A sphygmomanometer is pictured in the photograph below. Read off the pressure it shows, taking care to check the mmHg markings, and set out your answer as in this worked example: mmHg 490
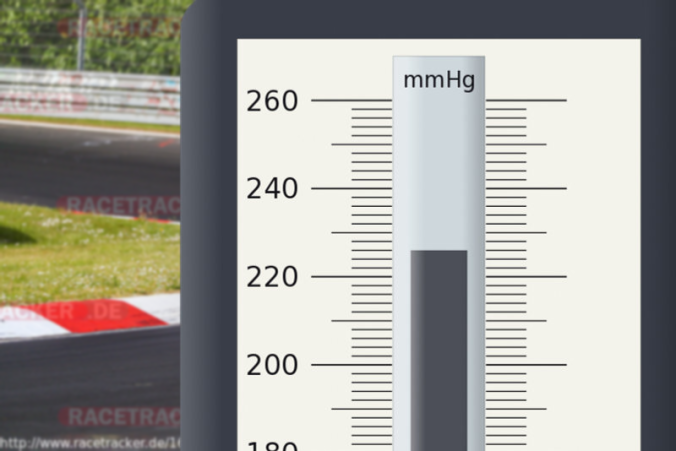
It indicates mmHg 226
